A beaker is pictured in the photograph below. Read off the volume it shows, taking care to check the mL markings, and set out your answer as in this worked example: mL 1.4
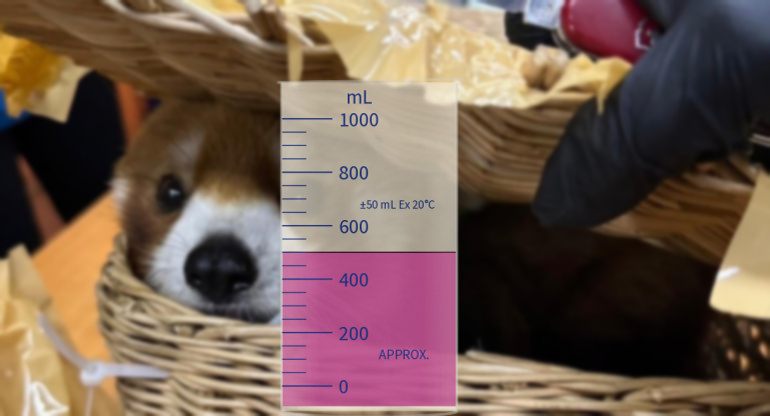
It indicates mL 500
